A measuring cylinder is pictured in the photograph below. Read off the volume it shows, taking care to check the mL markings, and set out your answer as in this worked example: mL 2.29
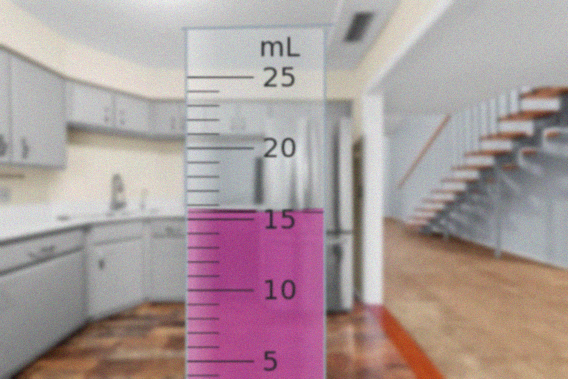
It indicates mL 15.5
